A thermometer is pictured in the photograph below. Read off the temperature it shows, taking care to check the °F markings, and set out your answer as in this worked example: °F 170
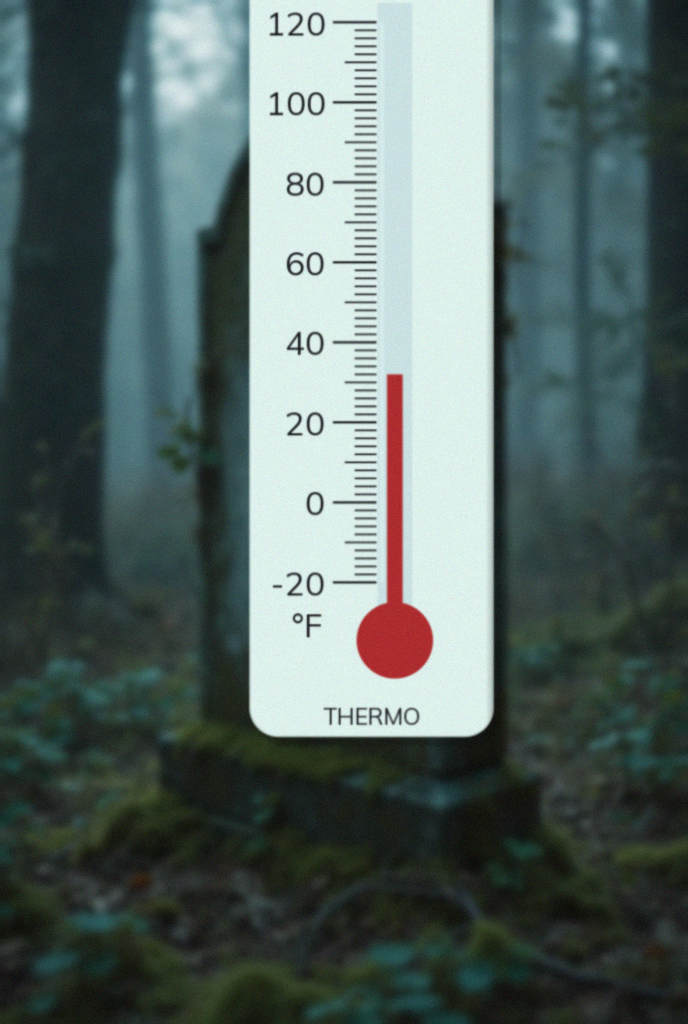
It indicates °F 32
